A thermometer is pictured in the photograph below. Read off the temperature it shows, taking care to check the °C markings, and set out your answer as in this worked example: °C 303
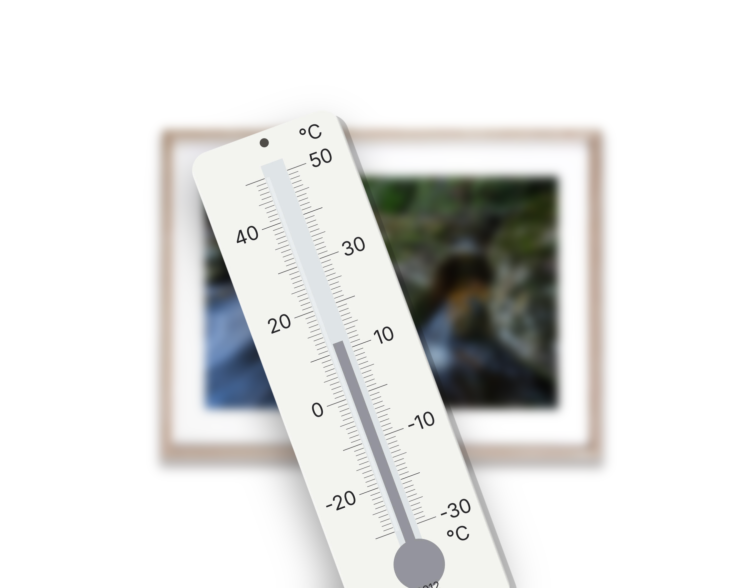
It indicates °C 12
